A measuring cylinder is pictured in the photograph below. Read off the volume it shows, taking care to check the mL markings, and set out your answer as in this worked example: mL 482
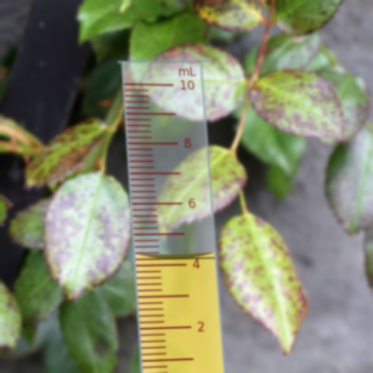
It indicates mL 4.2
